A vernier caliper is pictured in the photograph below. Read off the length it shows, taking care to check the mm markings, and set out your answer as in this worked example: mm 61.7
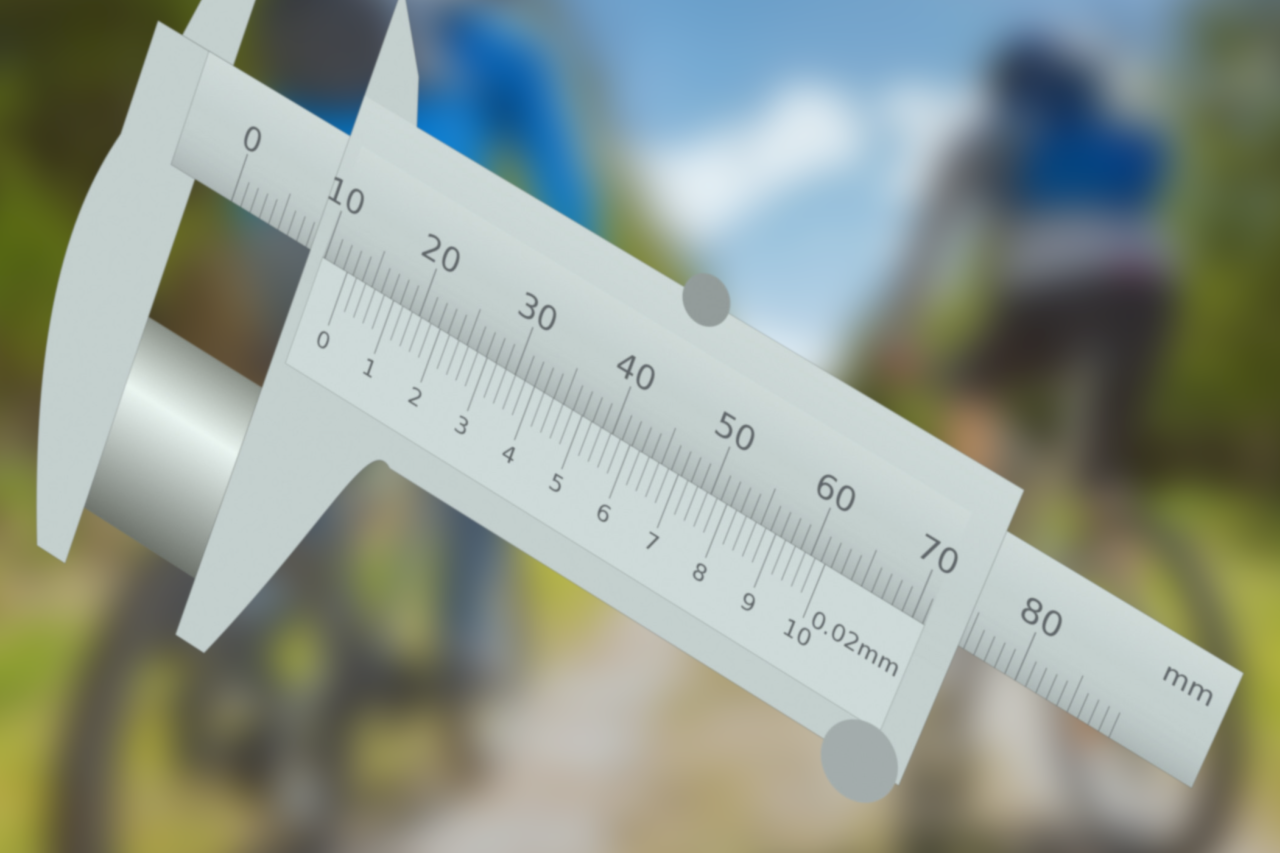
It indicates mm 12.4
